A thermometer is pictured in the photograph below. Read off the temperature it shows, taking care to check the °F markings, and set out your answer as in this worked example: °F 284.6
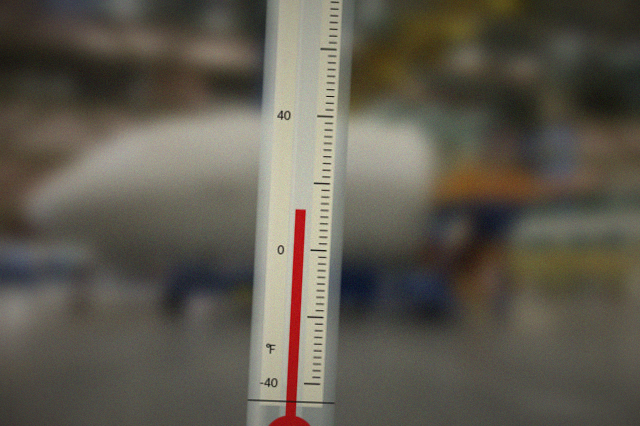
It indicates °F 12
